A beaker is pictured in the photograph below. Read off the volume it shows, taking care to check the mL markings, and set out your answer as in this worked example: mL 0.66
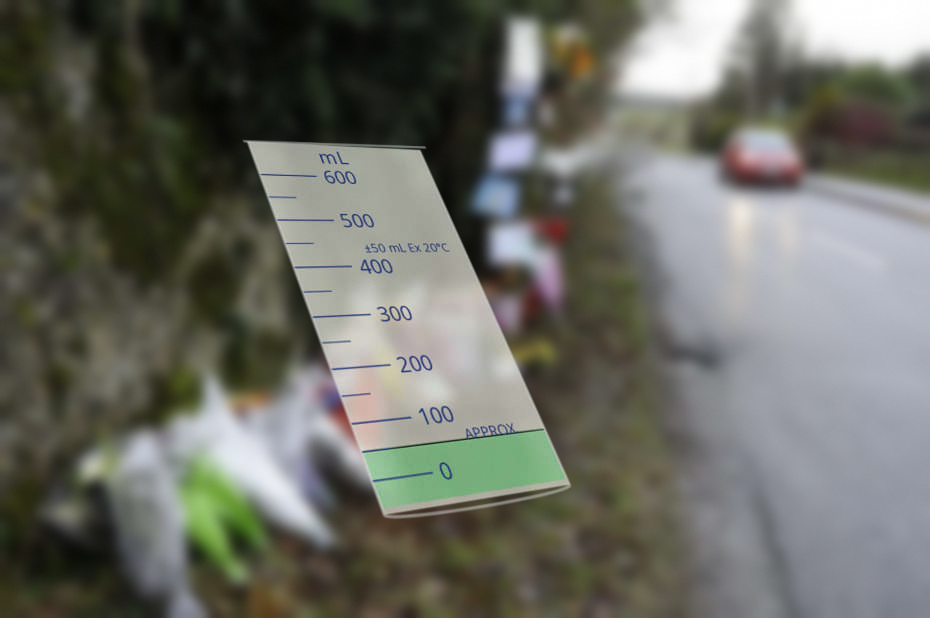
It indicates mL 50
